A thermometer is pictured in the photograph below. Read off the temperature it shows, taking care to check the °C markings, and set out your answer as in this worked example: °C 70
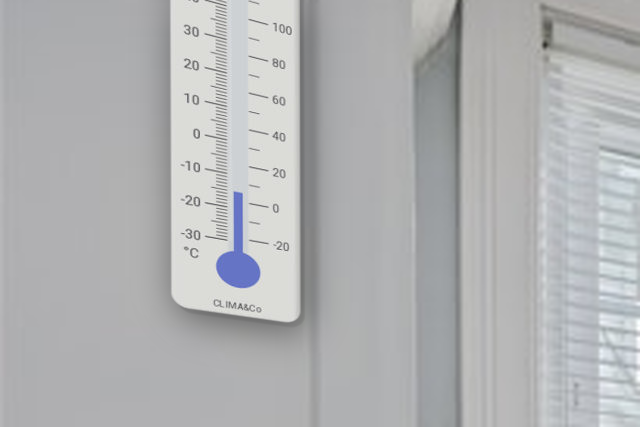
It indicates °C -15
